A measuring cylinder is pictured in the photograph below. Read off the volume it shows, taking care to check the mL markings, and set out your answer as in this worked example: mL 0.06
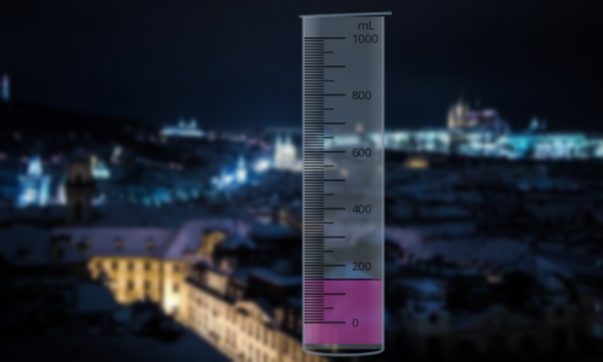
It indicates mL 150
